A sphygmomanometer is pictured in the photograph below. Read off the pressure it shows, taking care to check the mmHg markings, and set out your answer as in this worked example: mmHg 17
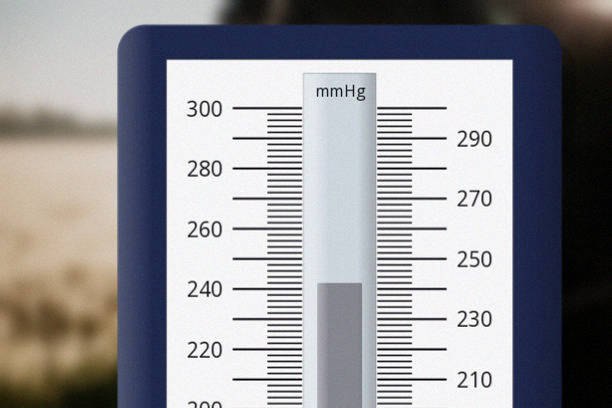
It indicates mmHg 242
